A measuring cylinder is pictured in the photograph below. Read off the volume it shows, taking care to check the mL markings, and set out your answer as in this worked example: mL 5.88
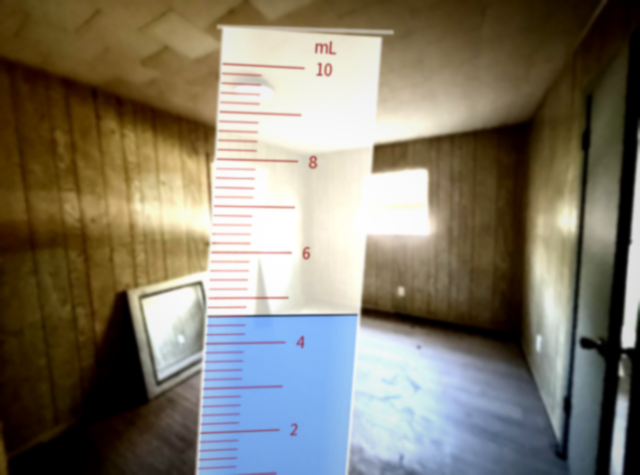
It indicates mL 4.6
